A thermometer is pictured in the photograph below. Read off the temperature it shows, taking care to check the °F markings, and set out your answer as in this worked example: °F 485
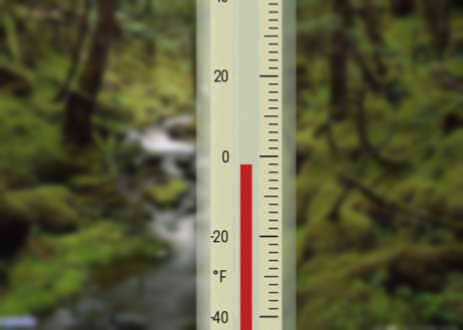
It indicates °F -2
